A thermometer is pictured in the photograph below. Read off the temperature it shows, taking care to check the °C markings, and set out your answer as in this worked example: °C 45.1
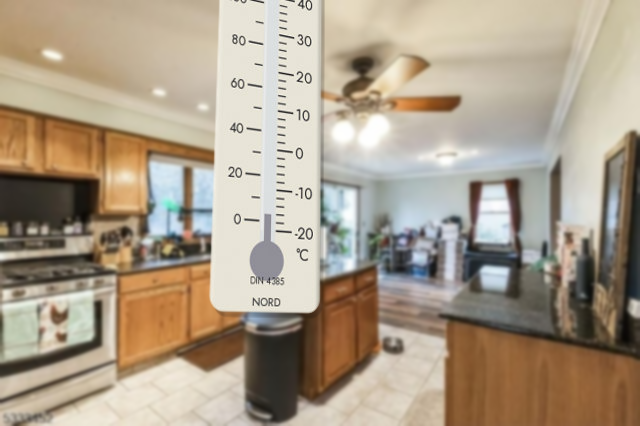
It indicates °C -16
